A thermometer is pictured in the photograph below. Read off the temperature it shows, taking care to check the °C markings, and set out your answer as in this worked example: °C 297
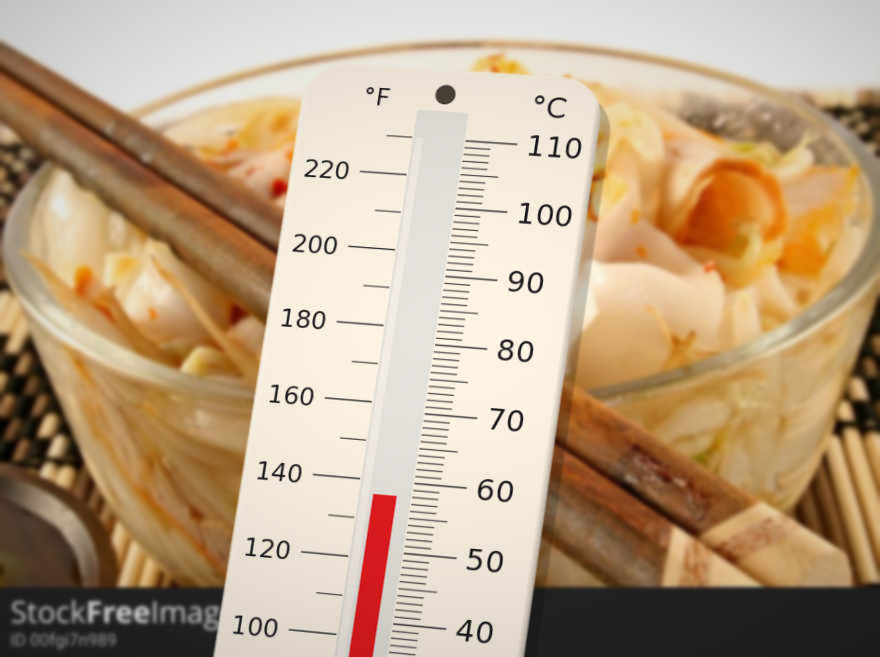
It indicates °C 58
